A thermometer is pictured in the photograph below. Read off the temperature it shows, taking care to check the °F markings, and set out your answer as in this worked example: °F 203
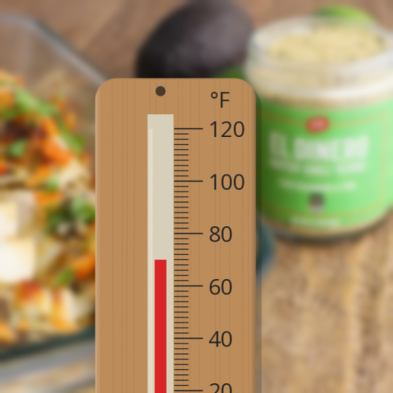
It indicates °F 70
